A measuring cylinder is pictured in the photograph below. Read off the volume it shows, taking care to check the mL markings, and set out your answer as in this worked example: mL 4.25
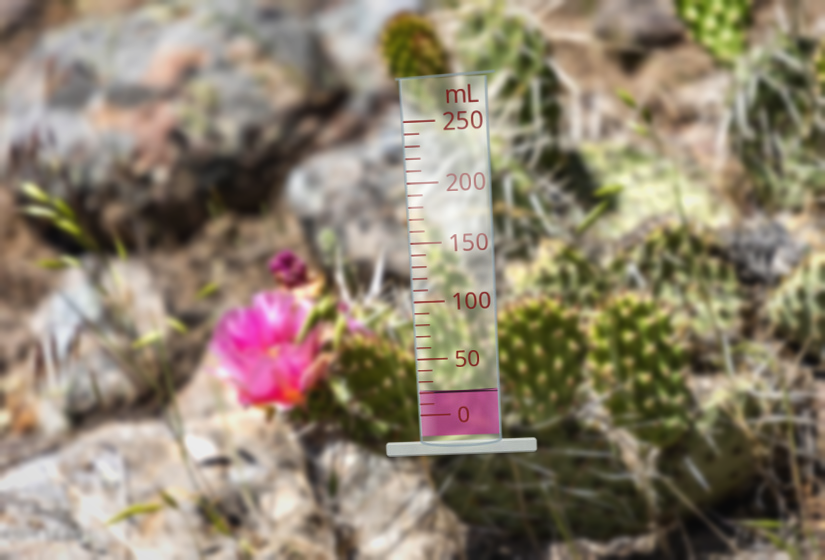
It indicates mL 20
